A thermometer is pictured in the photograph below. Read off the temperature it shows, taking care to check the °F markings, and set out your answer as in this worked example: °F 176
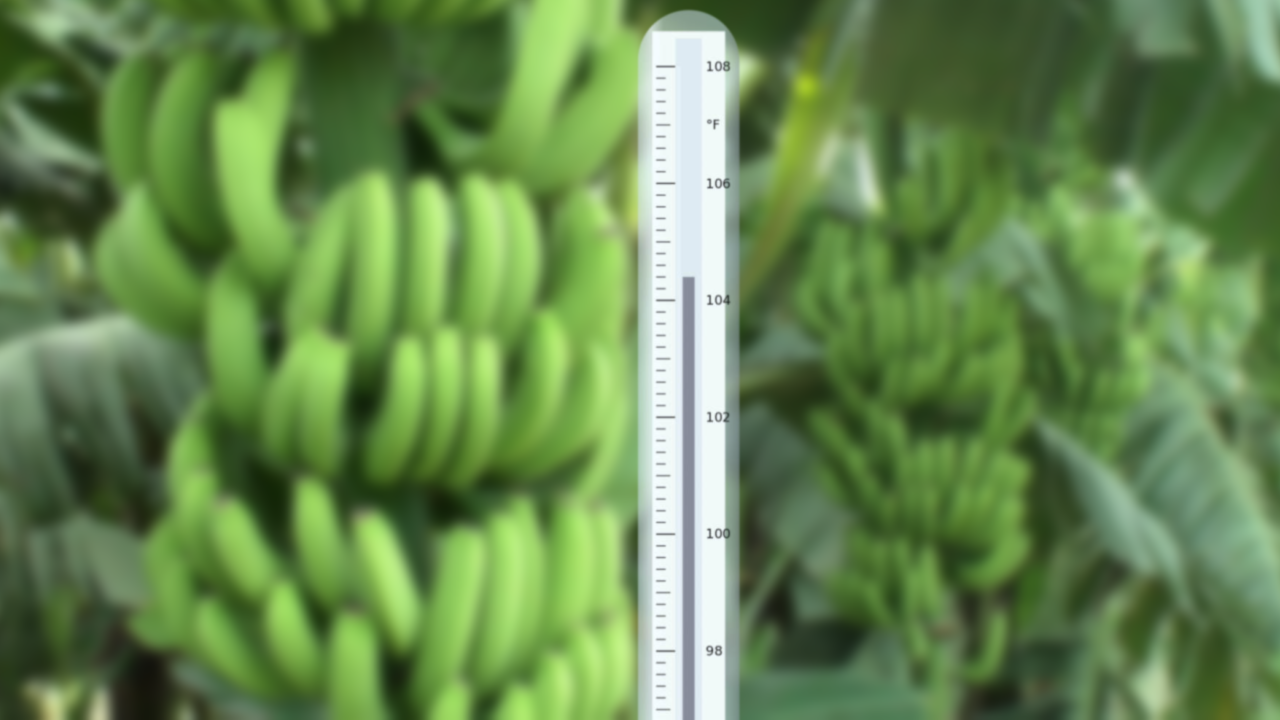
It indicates °F 104.4
